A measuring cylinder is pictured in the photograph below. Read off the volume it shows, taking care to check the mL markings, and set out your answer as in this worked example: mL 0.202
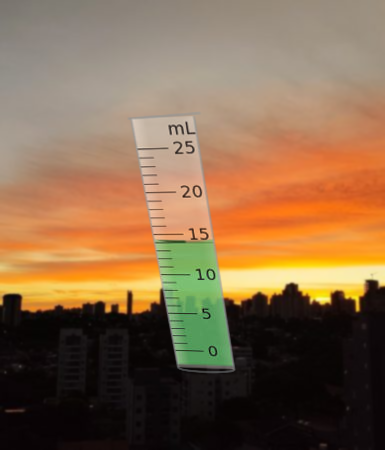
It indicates mL 14
